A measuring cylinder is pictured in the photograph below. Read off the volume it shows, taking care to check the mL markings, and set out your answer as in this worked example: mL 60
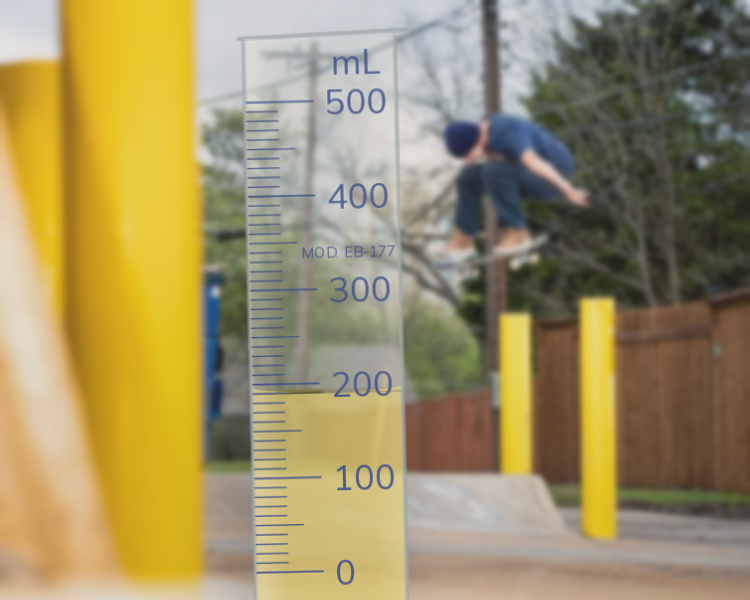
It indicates mL 190
